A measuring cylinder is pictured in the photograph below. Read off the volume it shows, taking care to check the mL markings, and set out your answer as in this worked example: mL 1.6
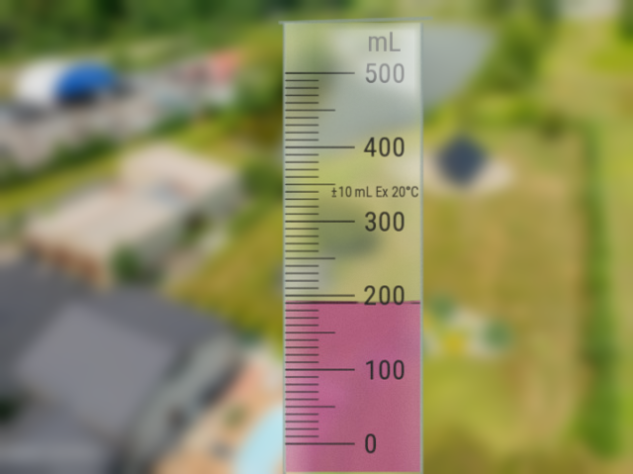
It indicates mL 190
